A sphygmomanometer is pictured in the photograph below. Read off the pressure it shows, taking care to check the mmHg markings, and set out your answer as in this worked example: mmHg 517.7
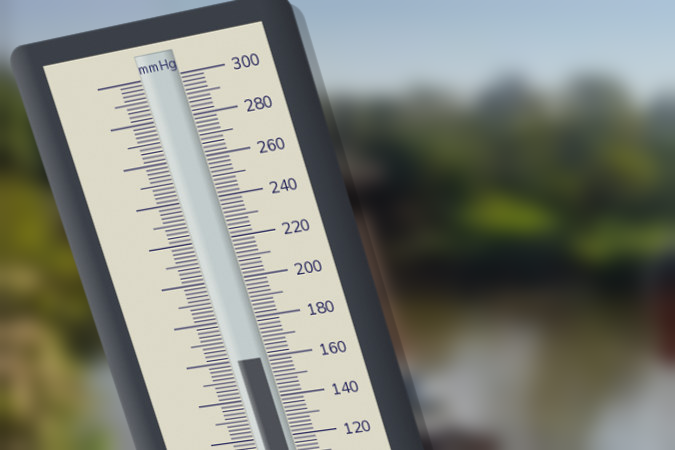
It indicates mmHg 160
